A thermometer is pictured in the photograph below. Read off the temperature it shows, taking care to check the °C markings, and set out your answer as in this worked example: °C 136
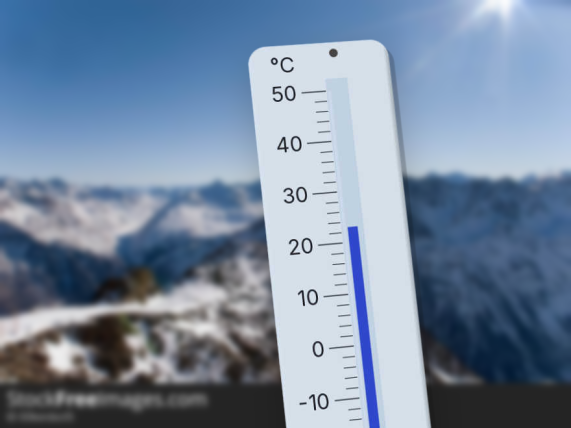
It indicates °C 23
